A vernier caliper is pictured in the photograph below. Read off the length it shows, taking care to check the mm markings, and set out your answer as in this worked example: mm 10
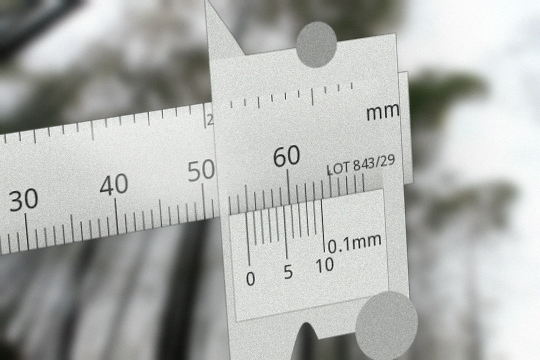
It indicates mm 54.8
